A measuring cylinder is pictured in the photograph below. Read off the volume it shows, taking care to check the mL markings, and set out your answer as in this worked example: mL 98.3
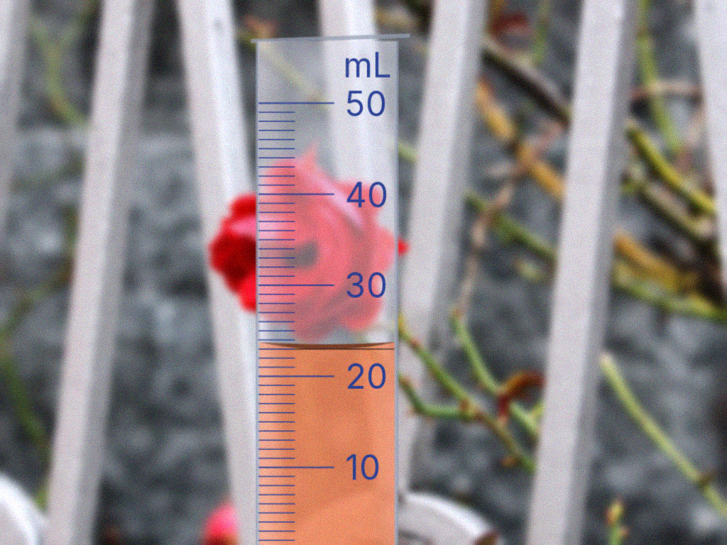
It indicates mL 23
